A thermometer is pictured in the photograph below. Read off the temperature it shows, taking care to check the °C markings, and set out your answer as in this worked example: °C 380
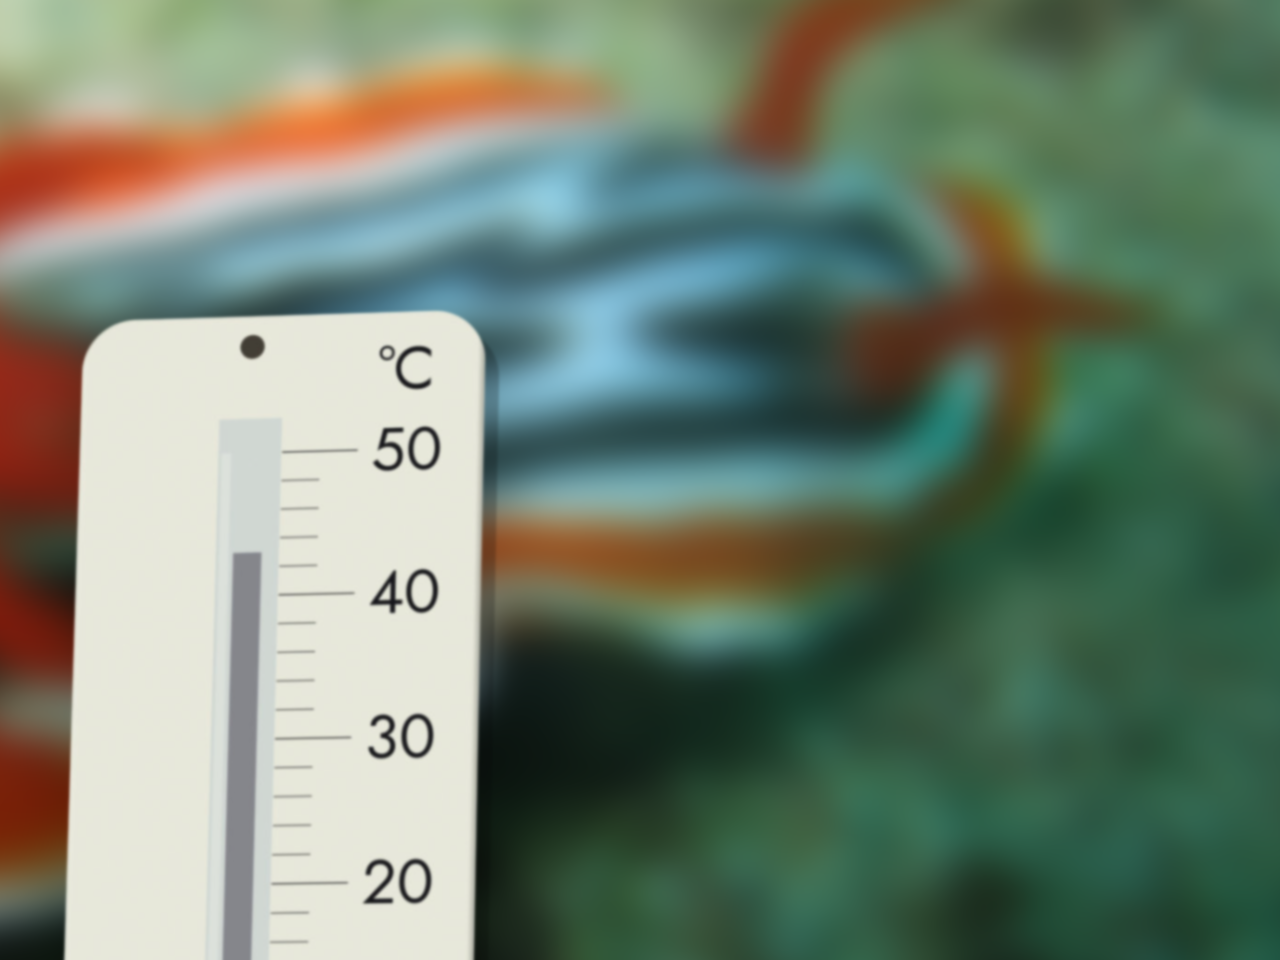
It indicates °C 43
